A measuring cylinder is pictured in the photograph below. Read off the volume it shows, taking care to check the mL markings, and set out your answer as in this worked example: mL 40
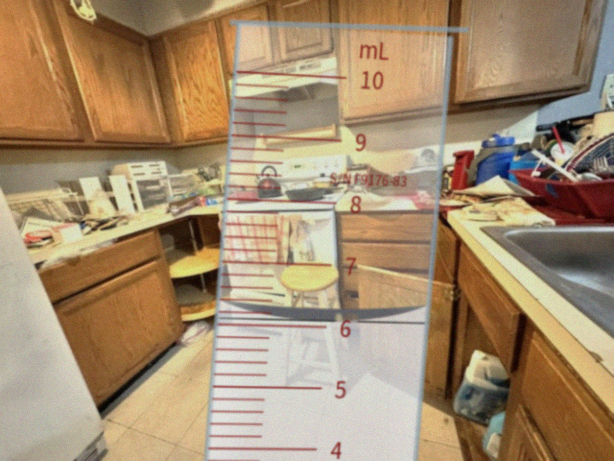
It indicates mL 6.1
